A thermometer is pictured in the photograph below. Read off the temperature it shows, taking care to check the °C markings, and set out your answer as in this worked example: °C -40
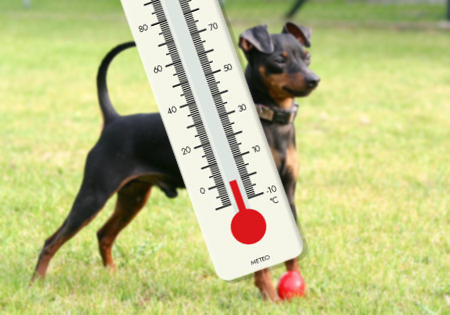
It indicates °C 0
